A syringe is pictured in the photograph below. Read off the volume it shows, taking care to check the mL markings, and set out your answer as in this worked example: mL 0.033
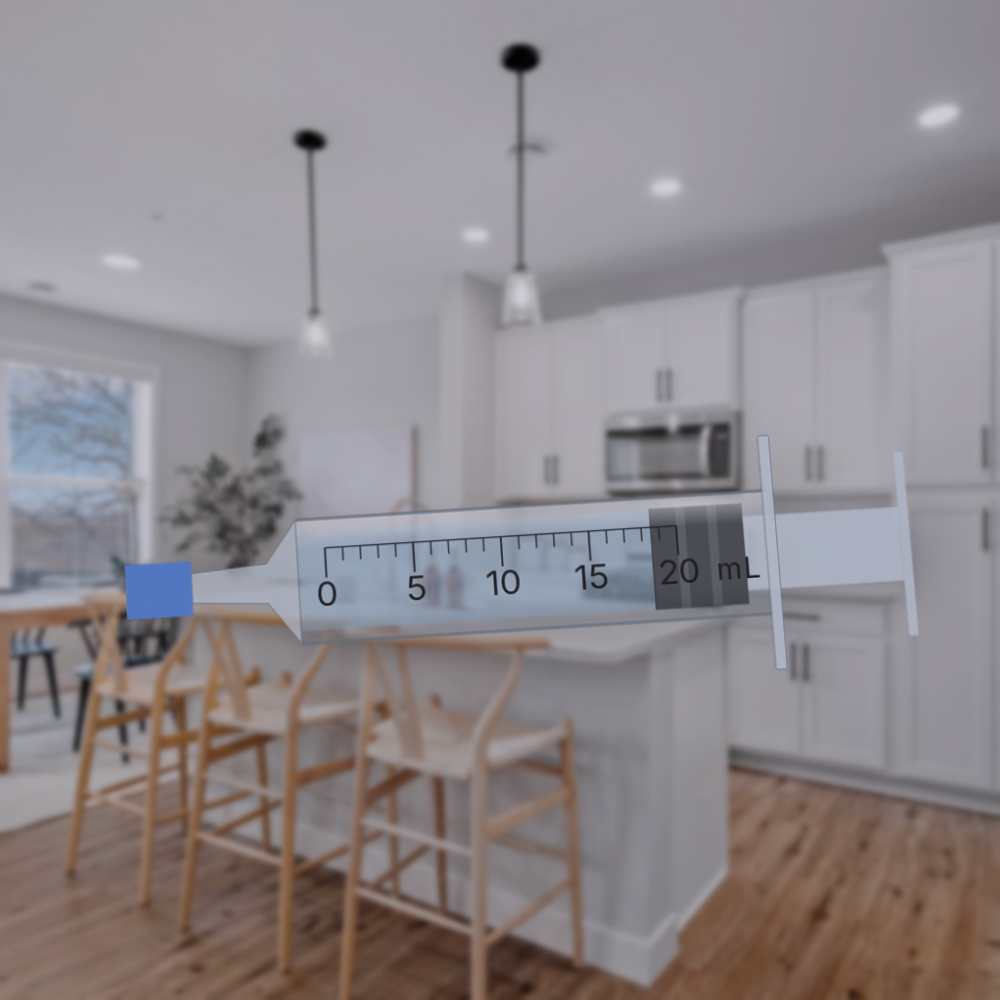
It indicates mL 18.5
